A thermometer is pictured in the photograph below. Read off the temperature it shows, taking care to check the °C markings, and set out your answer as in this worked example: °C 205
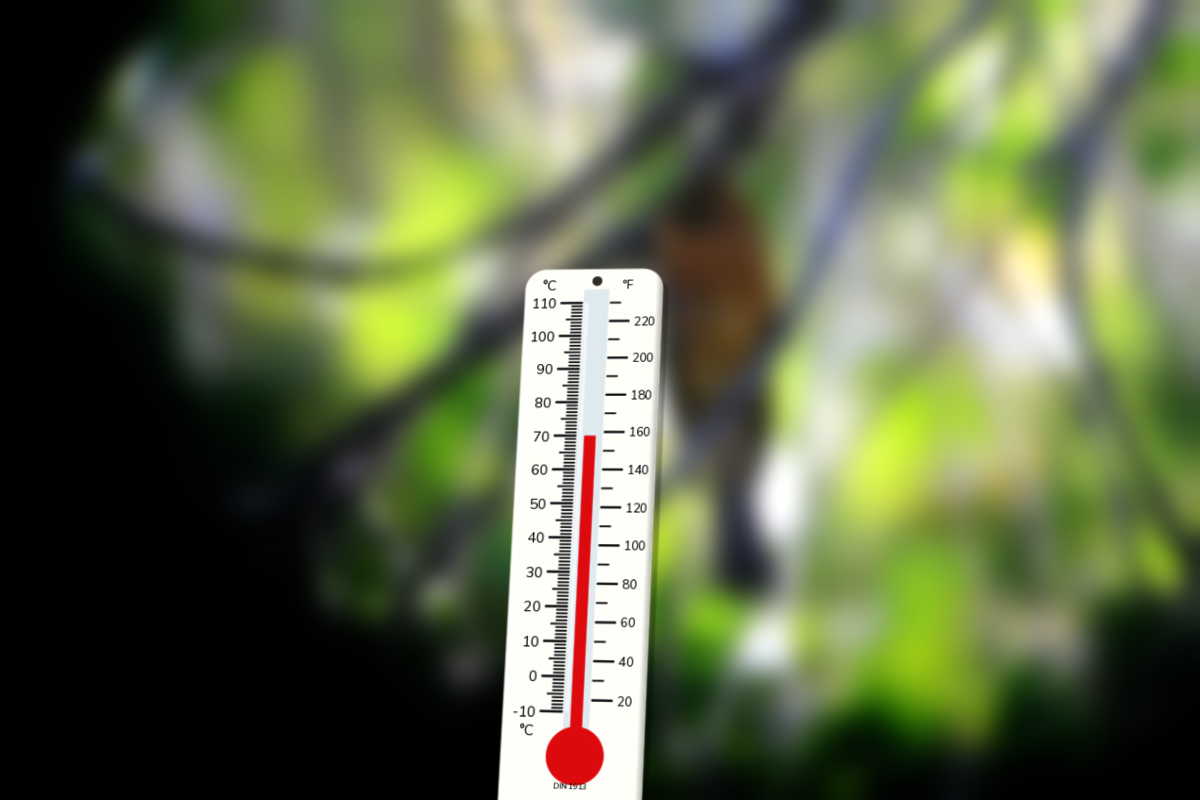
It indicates °C 70
